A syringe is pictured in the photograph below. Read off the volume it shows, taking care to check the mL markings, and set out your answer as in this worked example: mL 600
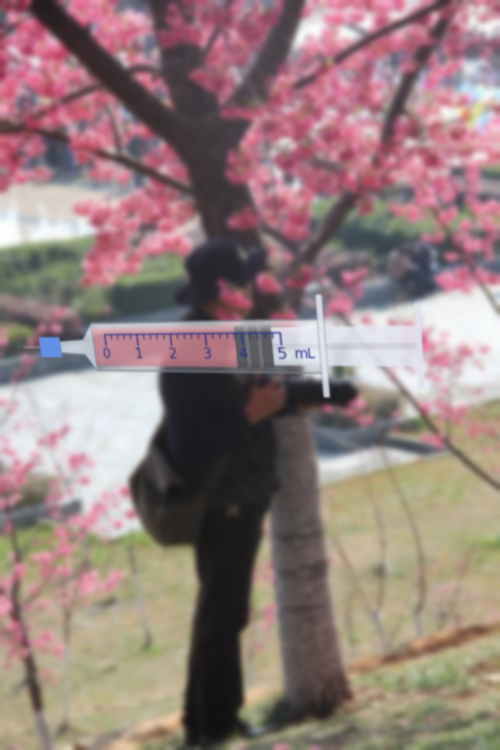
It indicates mL 3.8
